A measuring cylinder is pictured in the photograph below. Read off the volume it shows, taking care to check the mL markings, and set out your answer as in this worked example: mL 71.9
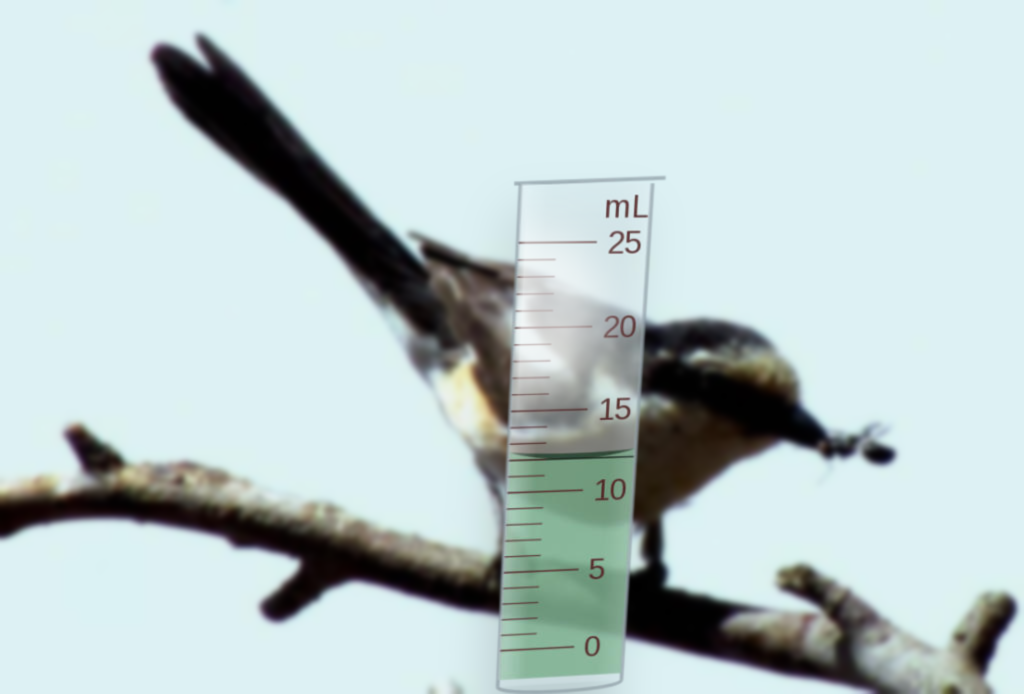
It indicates mL 12
